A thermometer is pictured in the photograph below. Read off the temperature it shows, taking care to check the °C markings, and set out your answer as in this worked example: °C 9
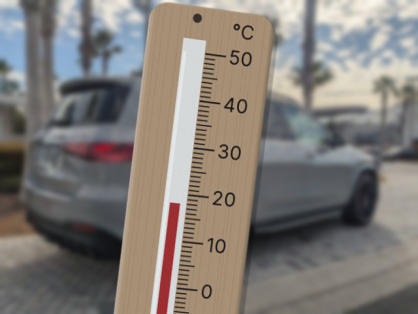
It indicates °C 18
